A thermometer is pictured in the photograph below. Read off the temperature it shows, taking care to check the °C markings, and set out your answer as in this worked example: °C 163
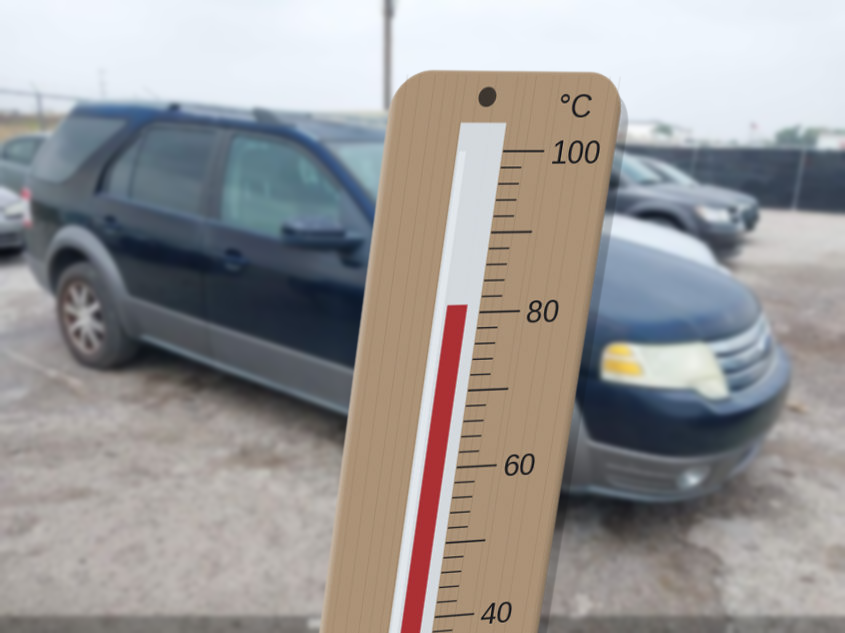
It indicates °C 81
